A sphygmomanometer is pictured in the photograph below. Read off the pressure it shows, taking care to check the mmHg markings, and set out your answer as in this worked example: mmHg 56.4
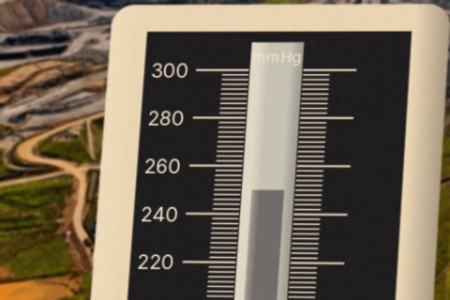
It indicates mmHg 250
